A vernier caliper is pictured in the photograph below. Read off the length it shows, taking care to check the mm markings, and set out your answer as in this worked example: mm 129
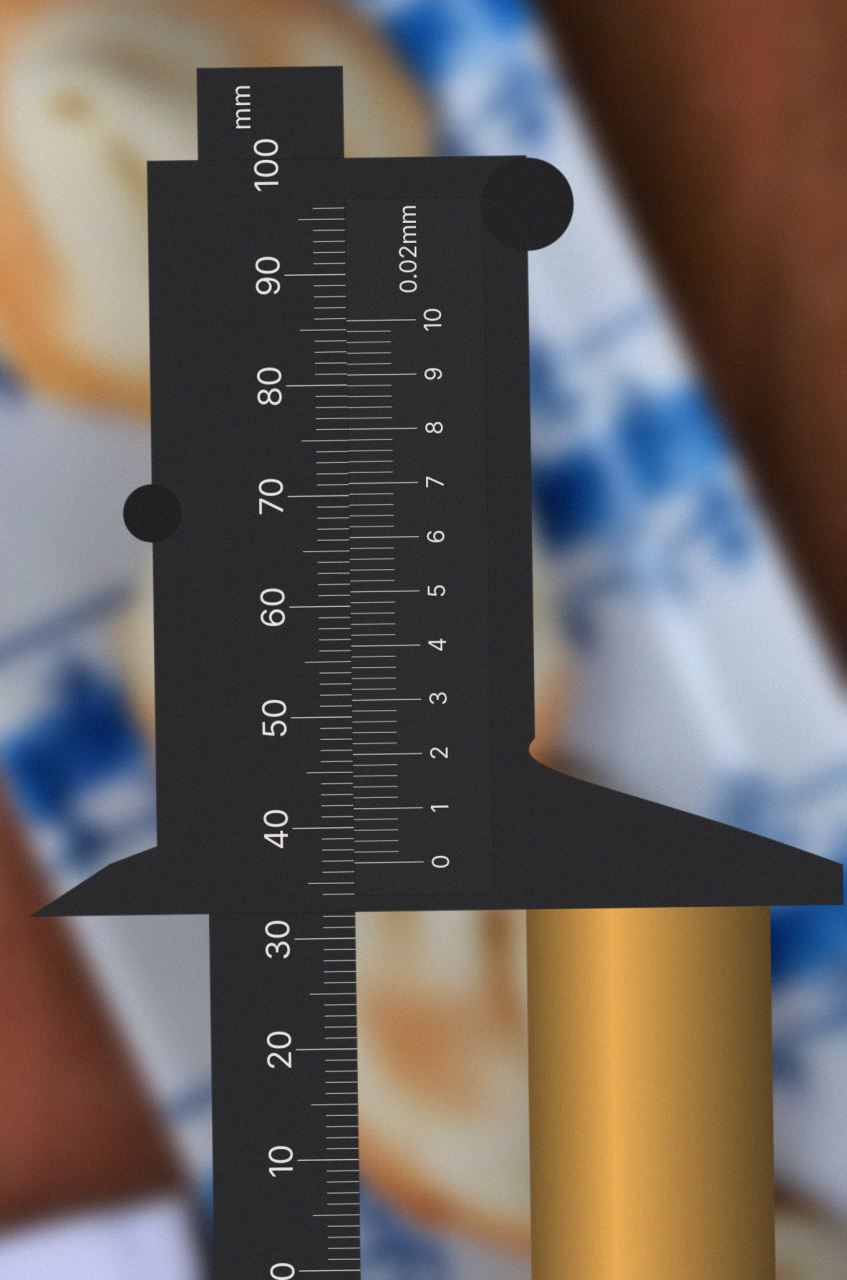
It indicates mm 36.8
